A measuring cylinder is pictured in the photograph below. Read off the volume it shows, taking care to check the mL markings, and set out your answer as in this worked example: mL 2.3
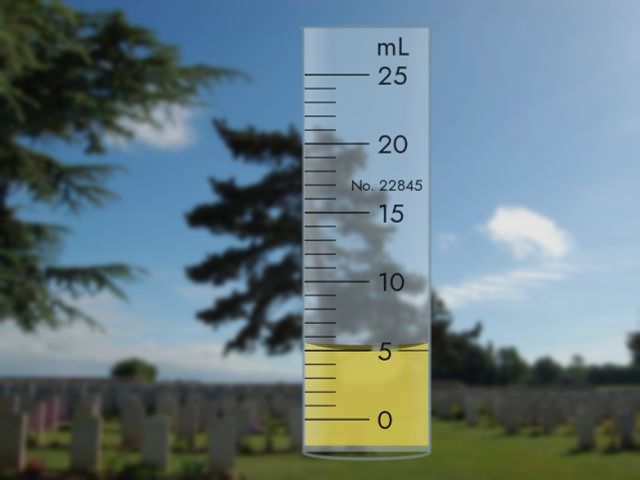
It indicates mL 5
